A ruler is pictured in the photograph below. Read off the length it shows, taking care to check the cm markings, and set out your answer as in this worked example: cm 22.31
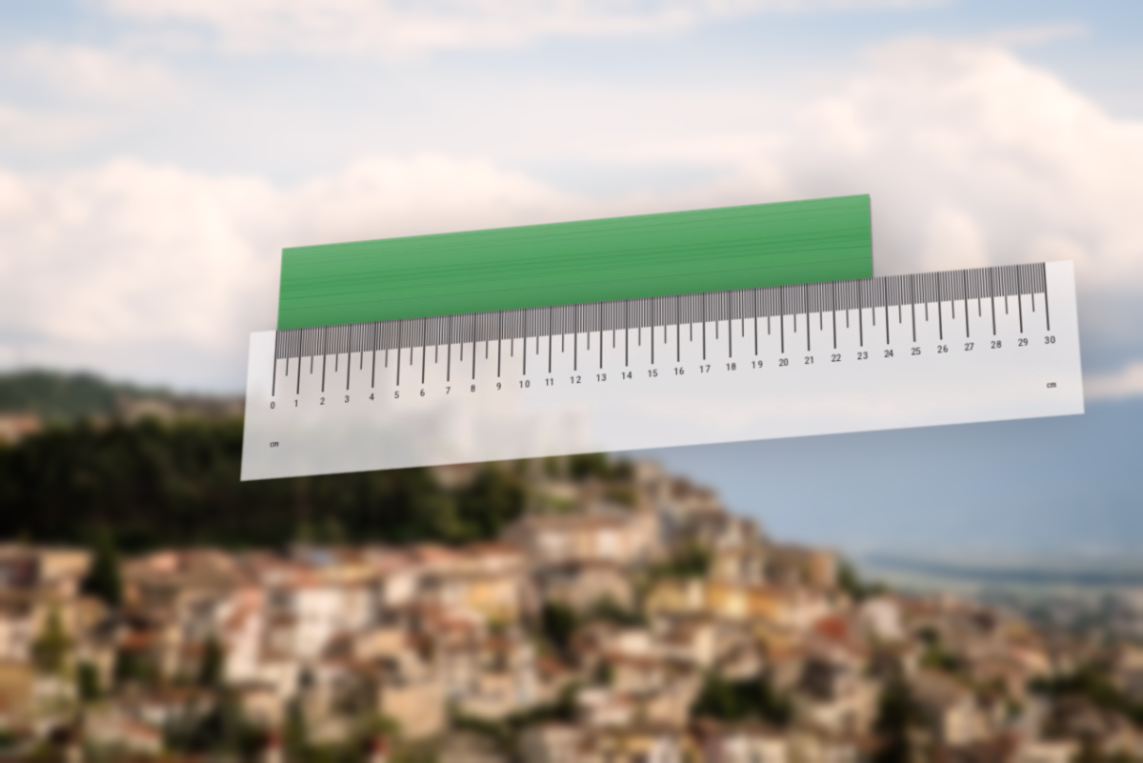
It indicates cm 23.5
